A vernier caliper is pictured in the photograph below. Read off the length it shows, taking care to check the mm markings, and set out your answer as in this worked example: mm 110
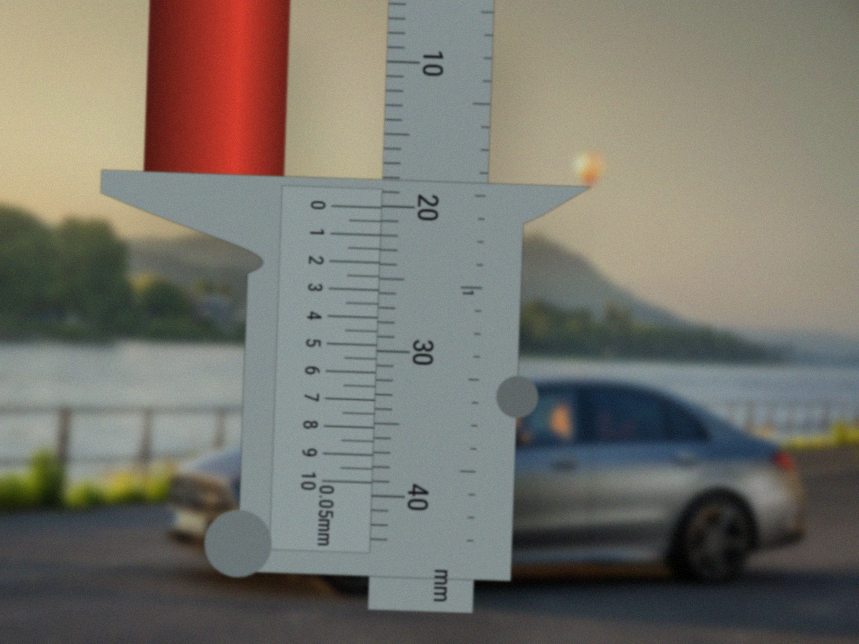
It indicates mm 20.1
